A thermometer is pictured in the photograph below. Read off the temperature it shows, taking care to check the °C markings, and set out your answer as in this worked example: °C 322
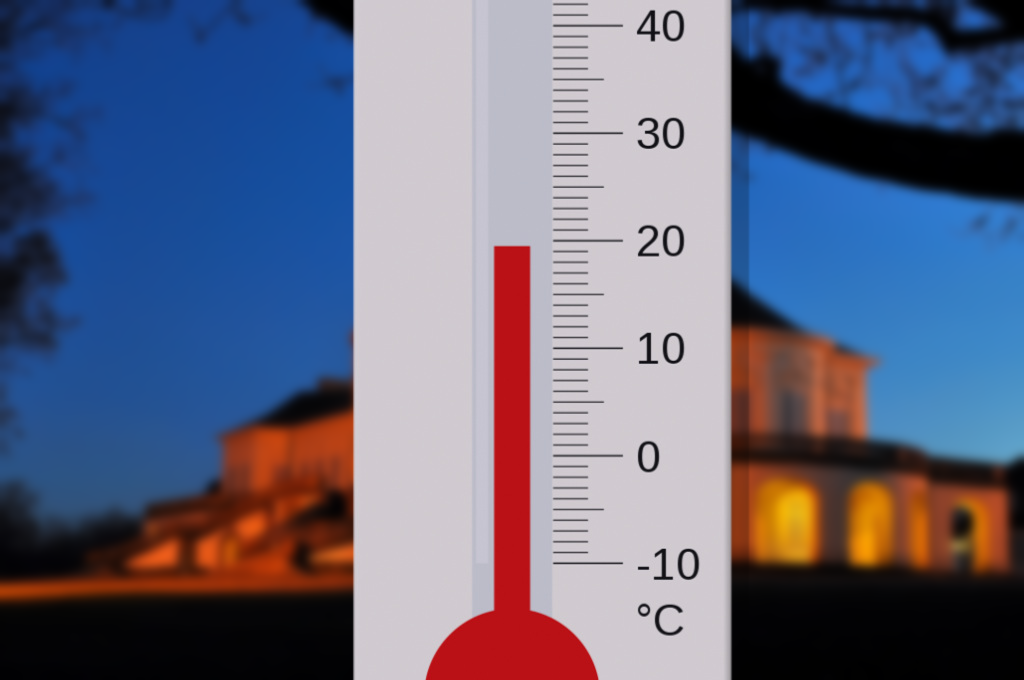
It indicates °C 19.5
